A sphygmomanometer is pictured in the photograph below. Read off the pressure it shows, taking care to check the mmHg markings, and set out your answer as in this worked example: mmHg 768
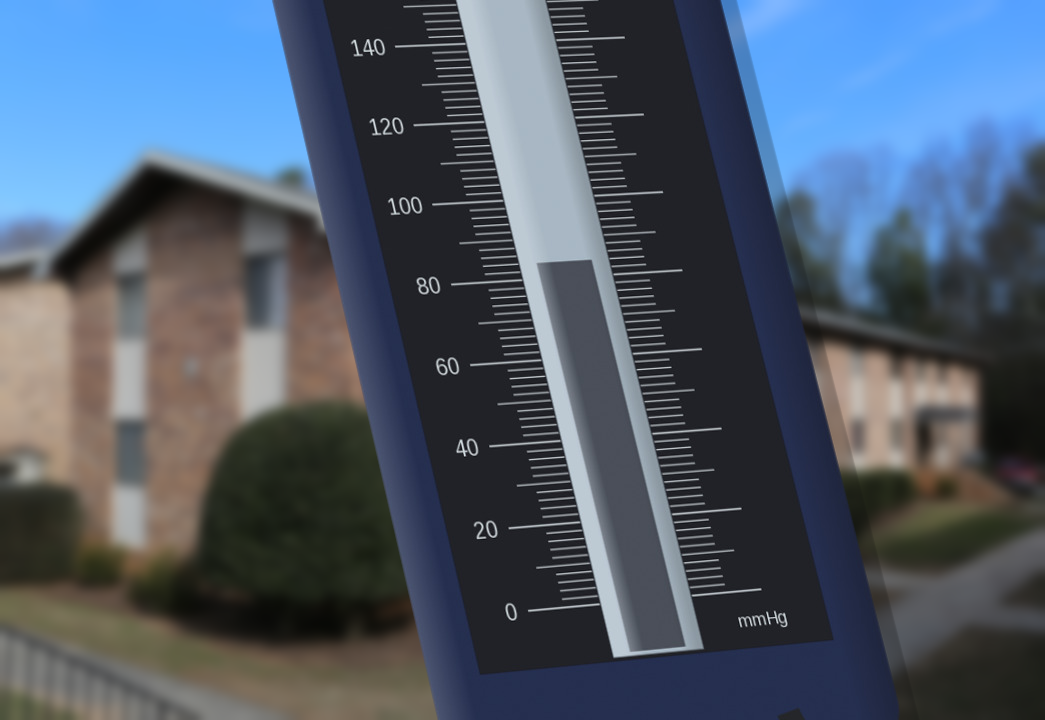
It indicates mmHg 84
